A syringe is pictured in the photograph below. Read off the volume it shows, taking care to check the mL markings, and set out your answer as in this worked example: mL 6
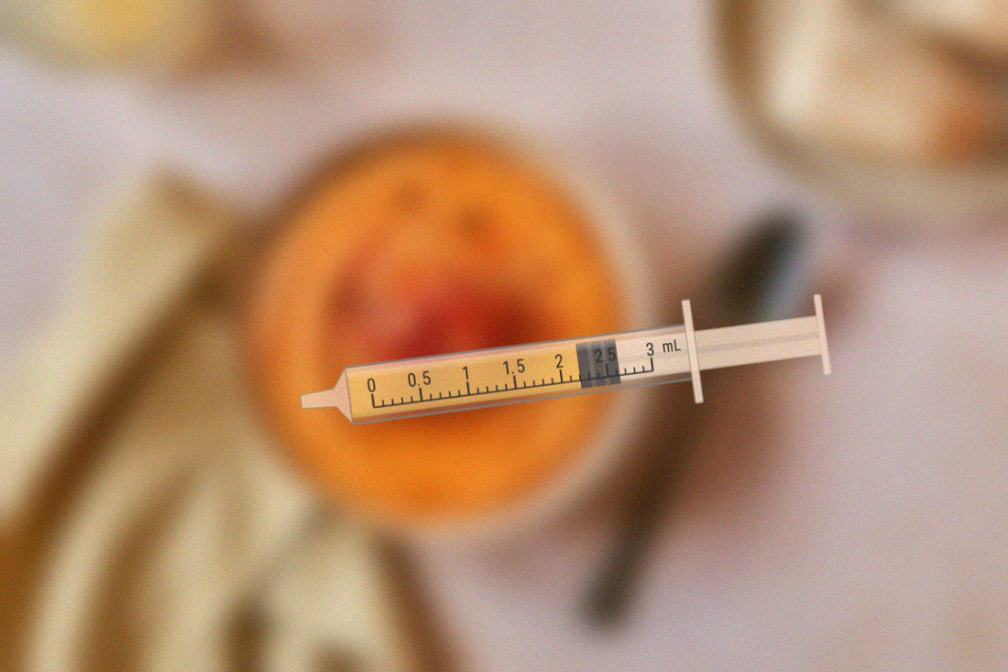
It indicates mL 2.2
